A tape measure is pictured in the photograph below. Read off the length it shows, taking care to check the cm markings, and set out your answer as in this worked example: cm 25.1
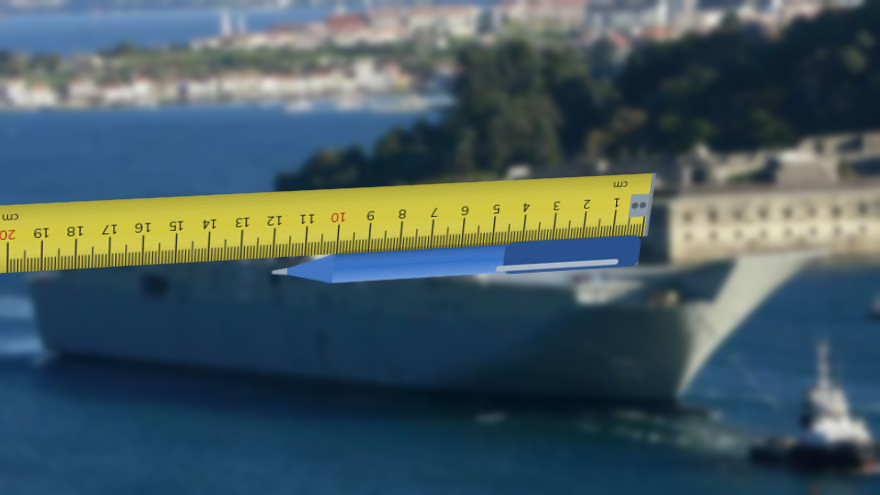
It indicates cm 12
